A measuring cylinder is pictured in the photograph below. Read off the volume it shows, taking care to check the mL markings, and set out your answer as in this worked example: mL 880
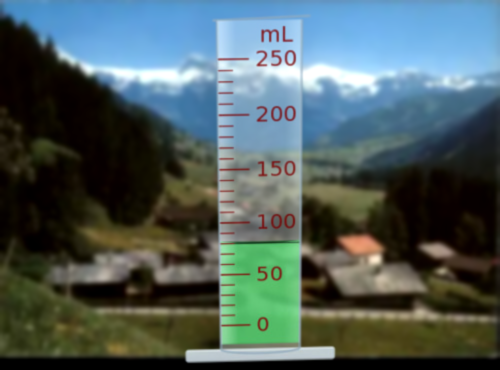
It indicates mL 80
